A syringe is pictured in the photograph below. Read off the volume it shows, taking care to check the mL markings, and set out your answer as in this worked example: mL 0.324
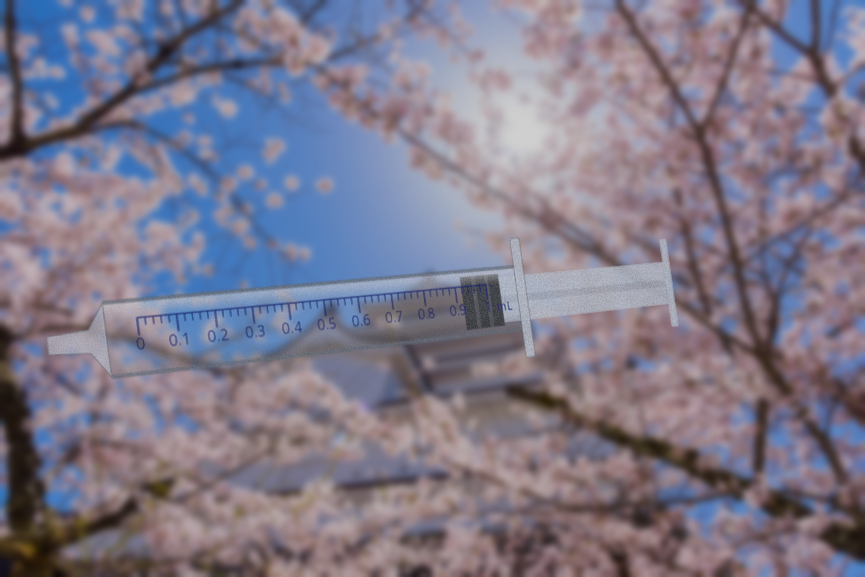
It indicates mL 0.92
